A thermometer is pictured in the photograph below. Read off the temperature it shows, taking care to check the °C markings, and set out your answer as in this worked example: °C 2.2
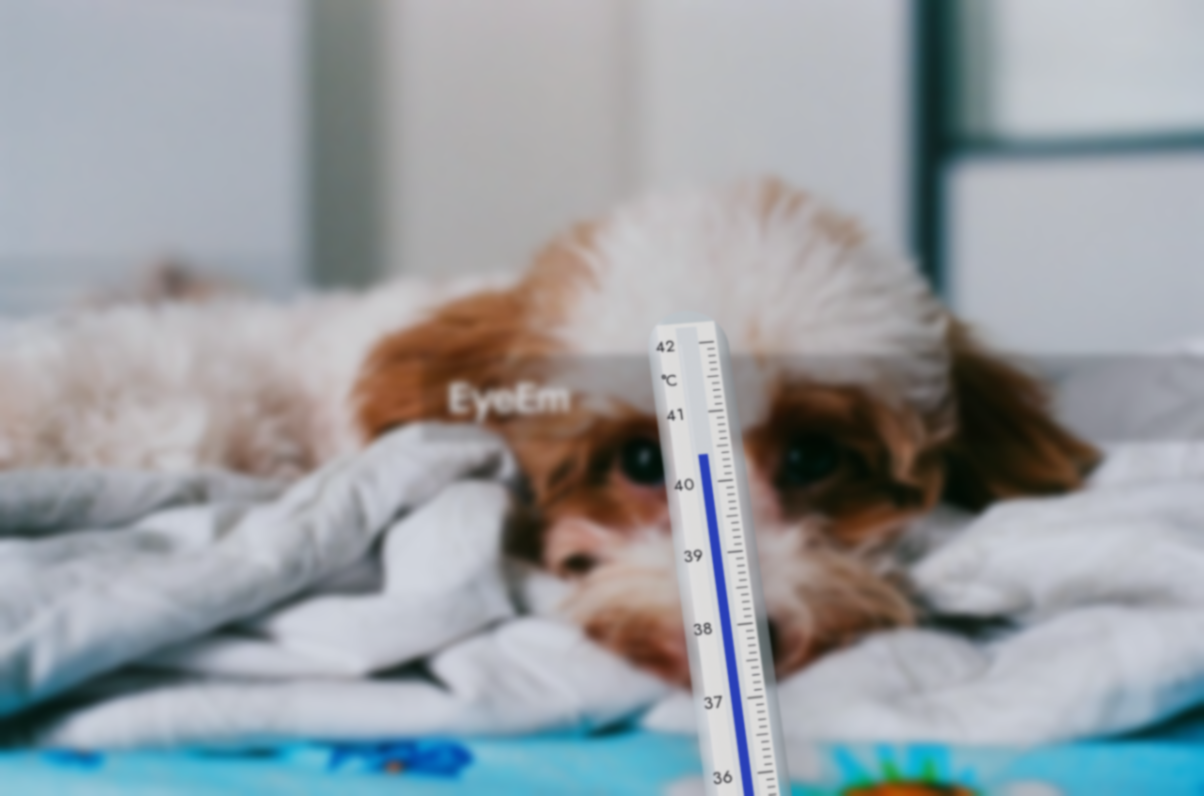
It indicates °C 40.4
